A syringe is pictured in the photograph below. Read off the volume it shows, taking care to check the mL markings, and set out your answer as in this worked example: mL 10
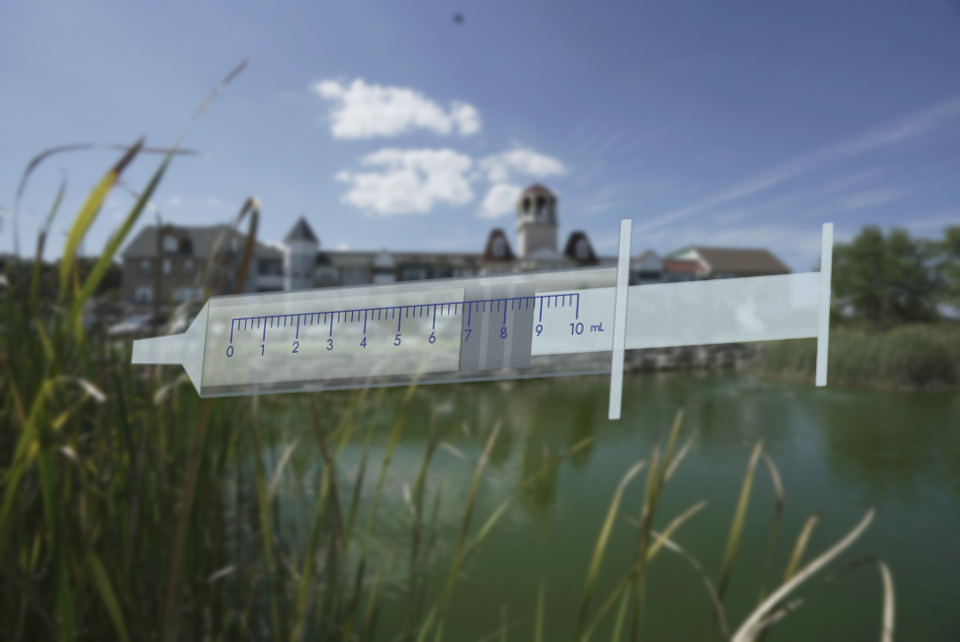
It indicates mL 6.8
